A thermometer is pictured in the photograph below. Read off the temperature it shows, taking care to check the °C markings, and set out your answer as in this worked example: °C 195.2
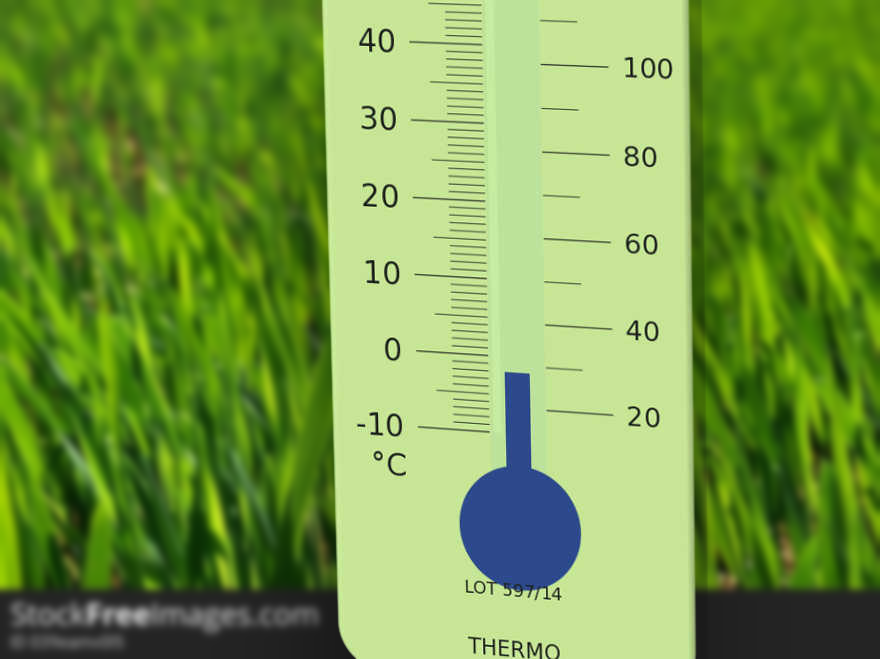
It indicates °C -2
